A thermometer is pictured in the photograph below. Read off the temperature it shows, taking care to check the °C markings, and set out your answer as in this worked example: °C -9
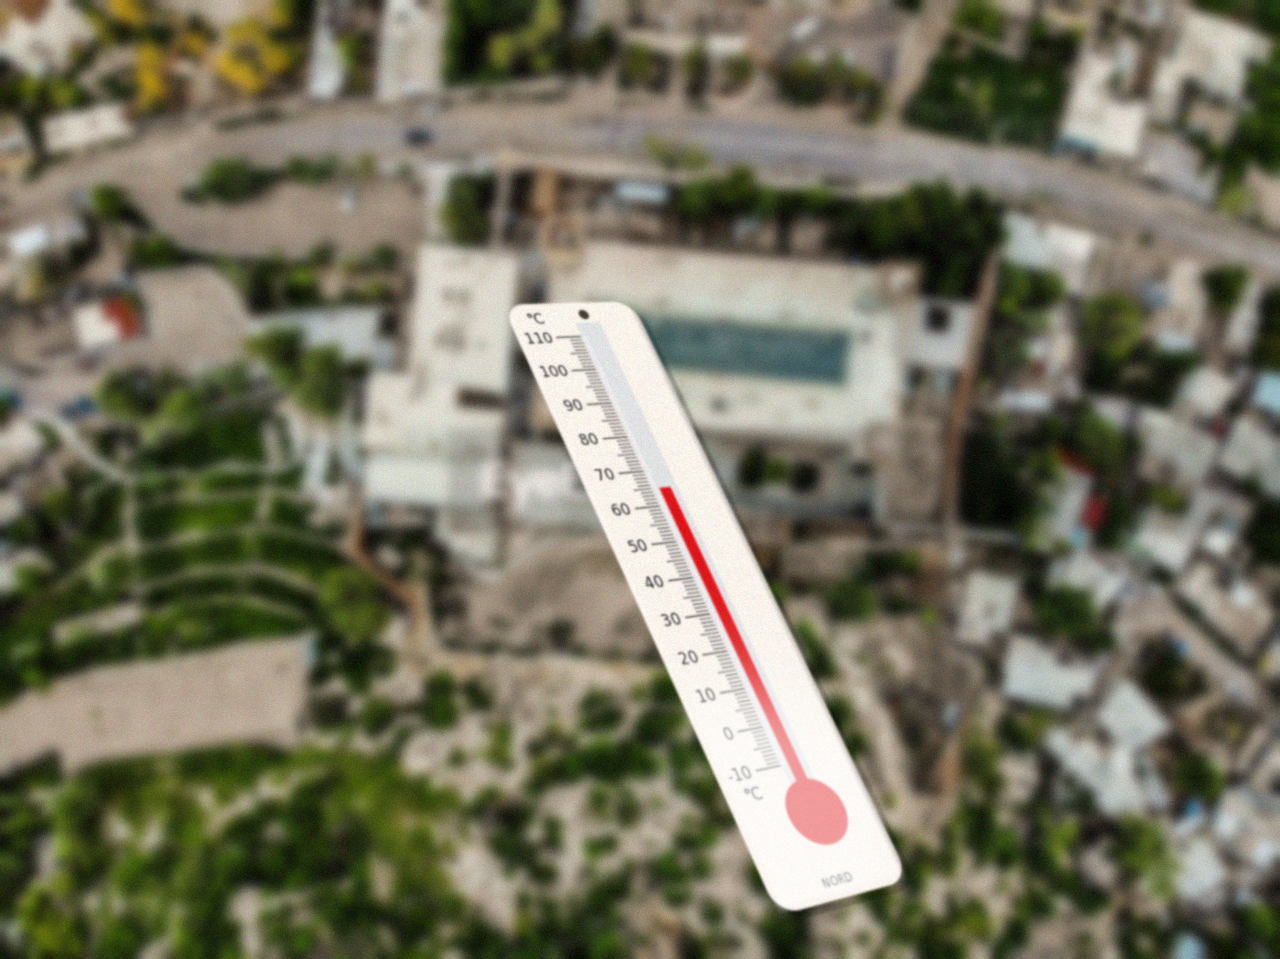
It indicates °C 65
